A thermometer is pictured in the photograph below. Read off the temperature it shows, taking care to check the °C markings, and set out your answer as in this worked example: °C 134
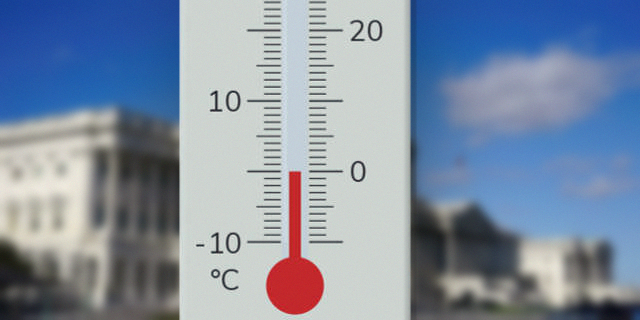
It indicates °C 0
